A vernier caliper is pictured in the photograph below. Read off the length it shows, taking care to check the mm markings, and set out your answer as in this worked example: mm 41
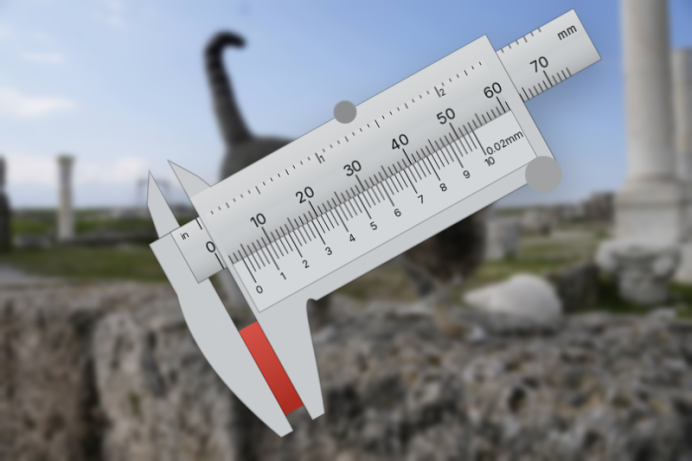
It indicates mm 4.0
